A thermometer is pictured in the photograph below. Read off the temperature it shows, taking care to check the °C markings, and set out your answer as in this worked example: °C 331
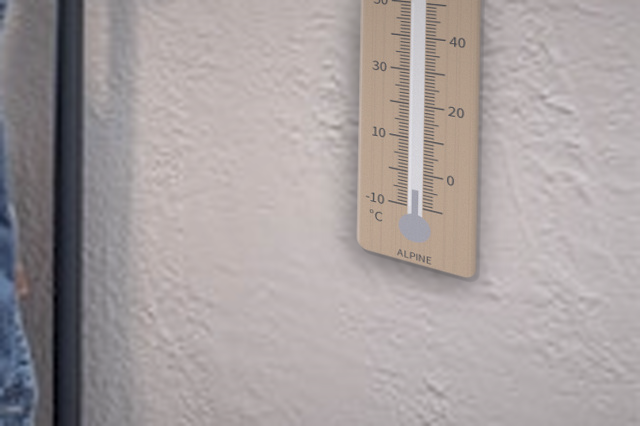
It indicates °C -5
